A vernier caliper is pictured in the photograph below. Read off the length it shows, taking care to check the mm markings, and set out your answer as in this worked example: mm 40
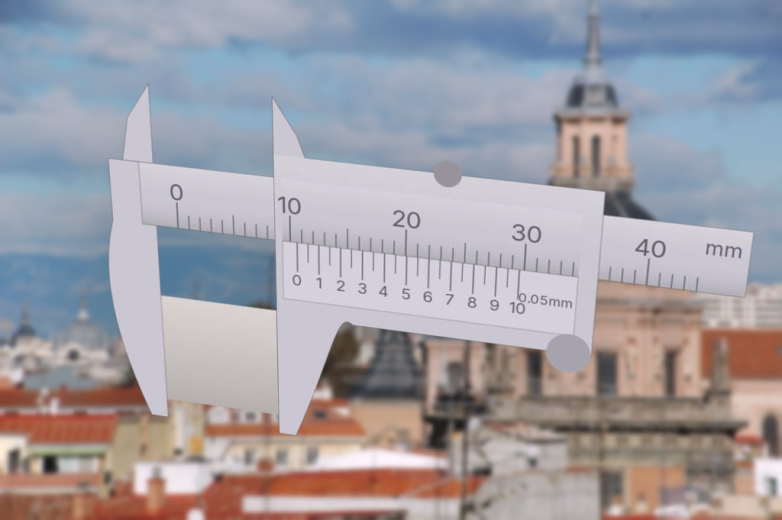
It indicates mm 10.6
